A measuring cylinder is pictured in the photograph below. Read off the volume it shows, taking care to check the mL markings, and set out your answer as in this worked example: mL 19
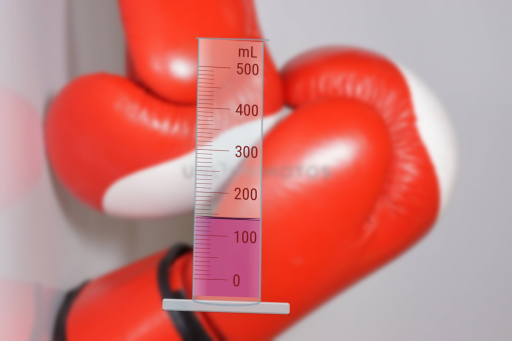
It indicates mL 140
